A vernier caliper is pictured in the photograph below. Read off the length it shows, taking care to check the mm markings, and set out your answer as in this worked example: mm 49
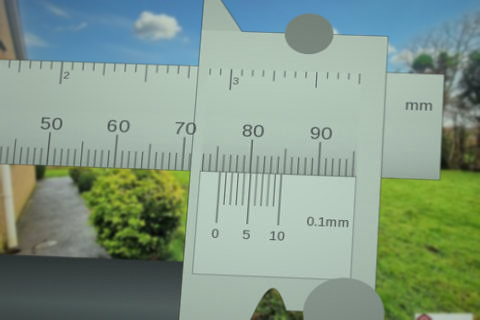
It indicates mm 75.6
